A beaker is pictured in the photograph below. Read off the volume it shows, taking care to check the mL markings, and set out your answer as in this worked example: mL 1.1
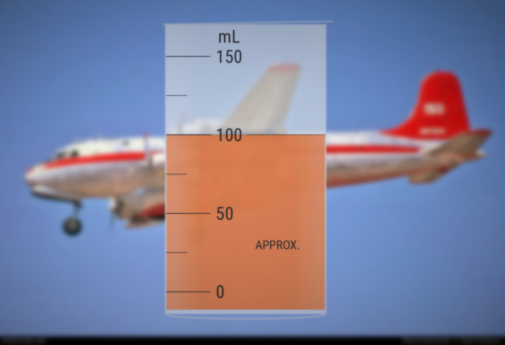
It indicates mL 100
